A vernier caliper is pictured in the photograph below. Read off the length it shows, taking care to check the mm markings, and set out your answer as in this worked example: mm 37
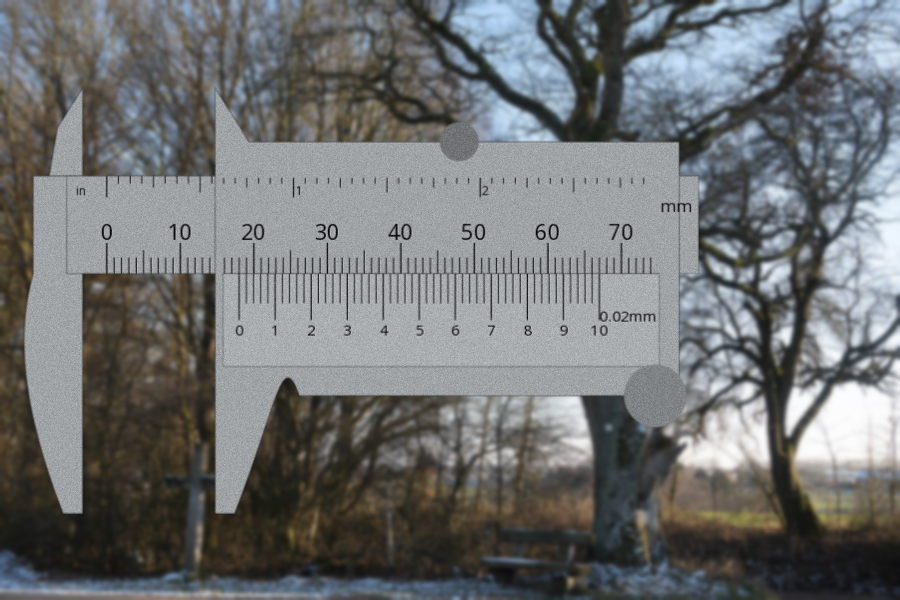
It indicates mm 18.0
